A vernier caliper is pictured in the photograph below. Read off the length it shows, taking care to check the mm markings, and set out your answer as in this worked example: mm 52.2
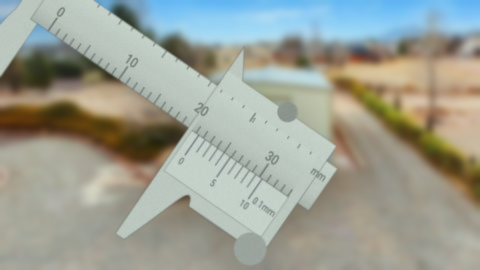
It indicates mm 21.4
